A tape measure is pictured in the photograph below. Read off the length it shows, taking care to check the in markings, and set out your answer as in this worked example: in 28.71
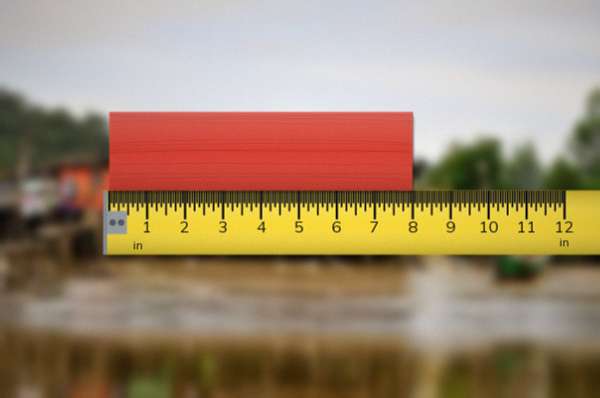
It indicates in 8
